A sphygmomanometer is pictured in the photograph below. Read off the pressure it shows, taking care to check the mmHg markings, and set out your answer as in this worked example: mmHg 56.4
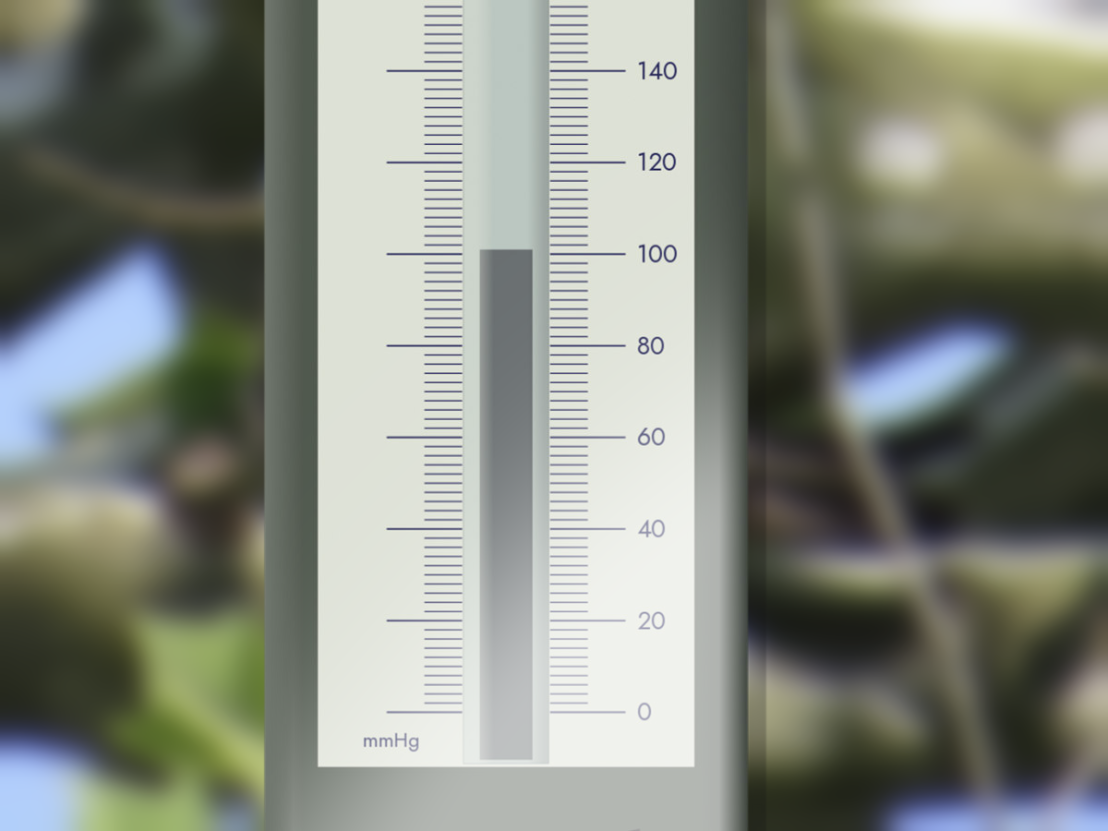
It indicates mmHg 101
